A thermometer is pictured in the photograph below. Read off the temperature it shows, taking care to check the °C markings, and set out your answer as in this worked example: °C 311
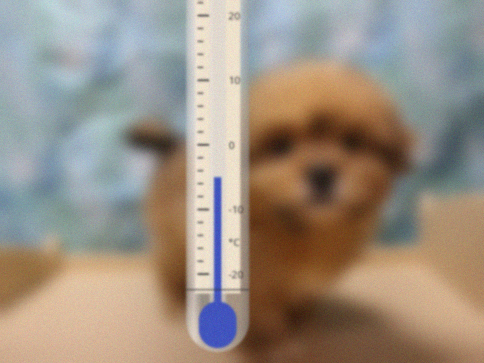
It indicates °C -5
